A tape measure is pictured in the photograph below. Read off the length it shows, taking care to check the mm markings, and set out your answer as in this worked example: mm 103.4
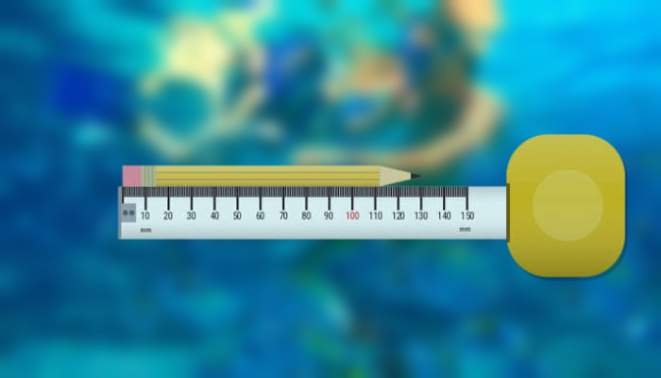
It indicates mm 130
